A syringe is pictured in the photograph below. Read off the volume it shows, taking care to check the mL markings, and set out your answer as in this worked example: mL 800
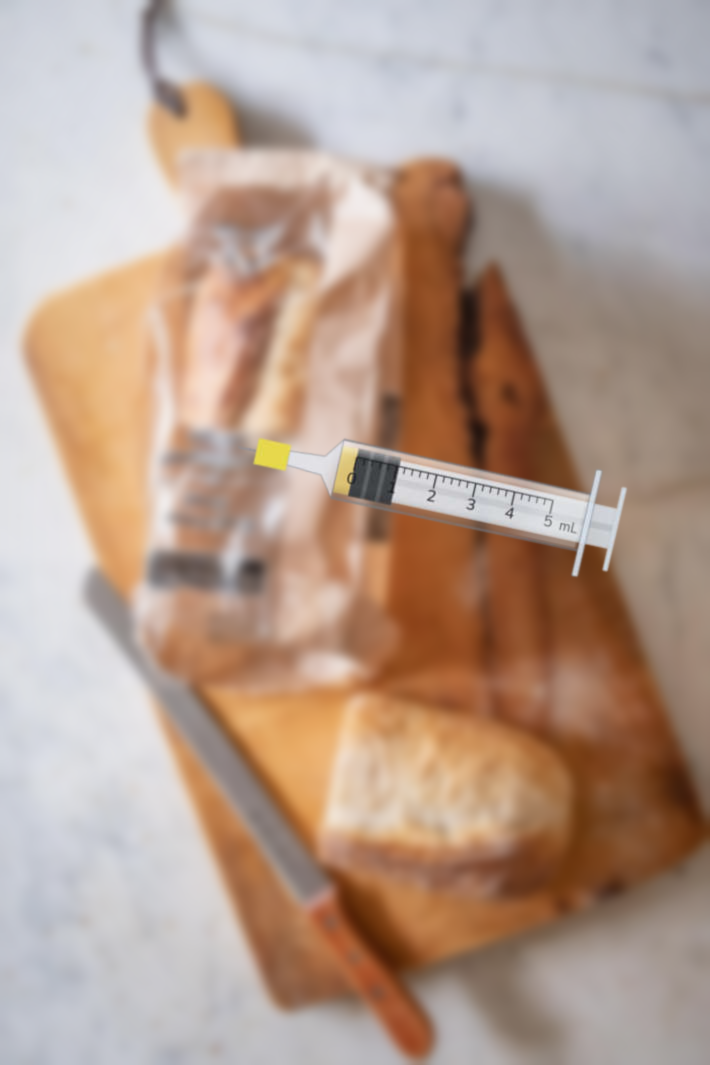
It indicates mL 0
